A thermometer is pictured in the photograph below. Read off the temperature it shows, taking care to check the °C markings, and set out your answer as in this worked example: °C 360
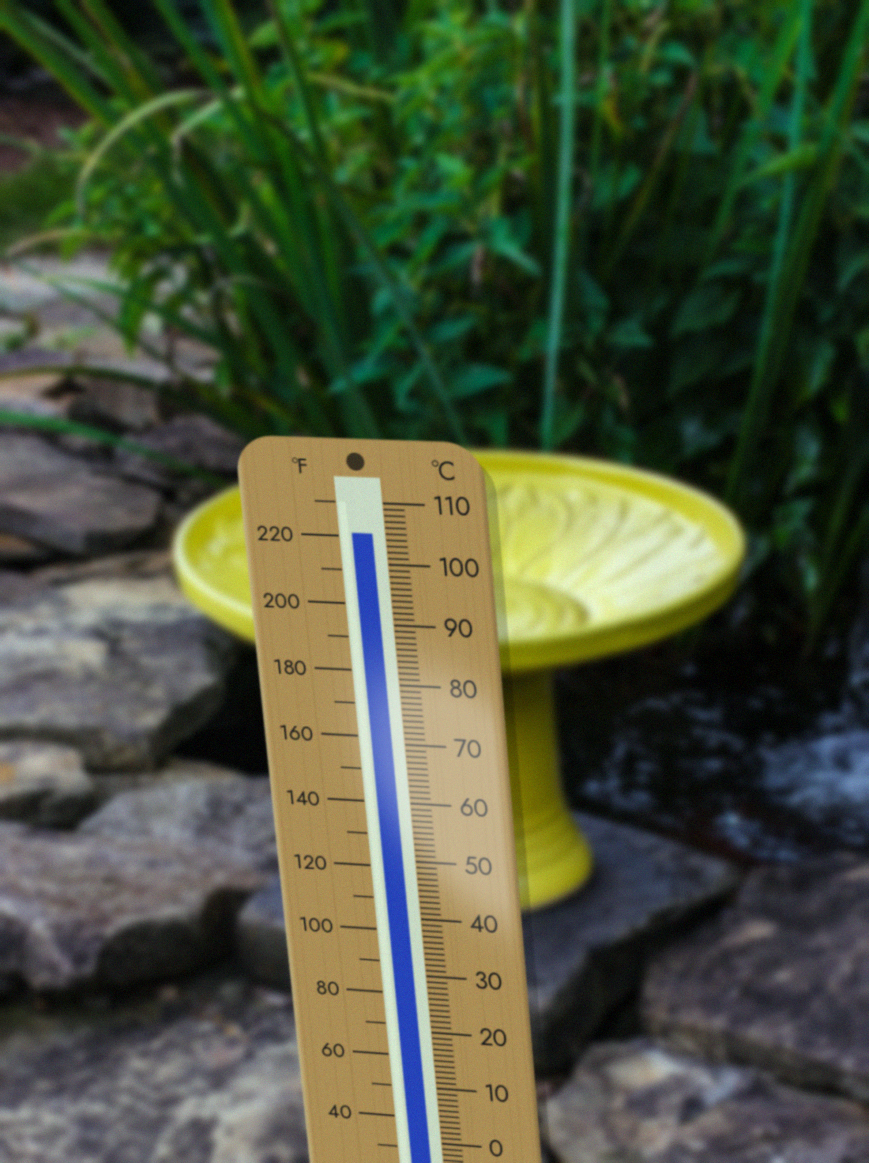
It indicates °C 105
